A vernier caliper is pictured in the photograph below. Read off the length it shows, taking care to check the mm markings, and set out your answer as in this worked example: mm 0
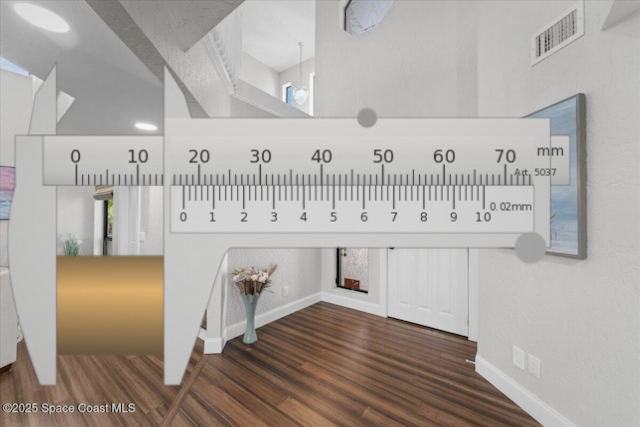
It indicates mm 17.5
